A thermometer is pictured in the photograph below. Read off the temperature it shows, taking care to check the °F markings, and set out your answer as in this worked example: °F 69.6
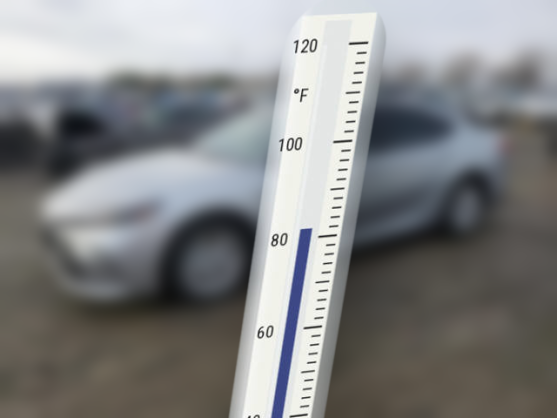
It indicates °F 82
